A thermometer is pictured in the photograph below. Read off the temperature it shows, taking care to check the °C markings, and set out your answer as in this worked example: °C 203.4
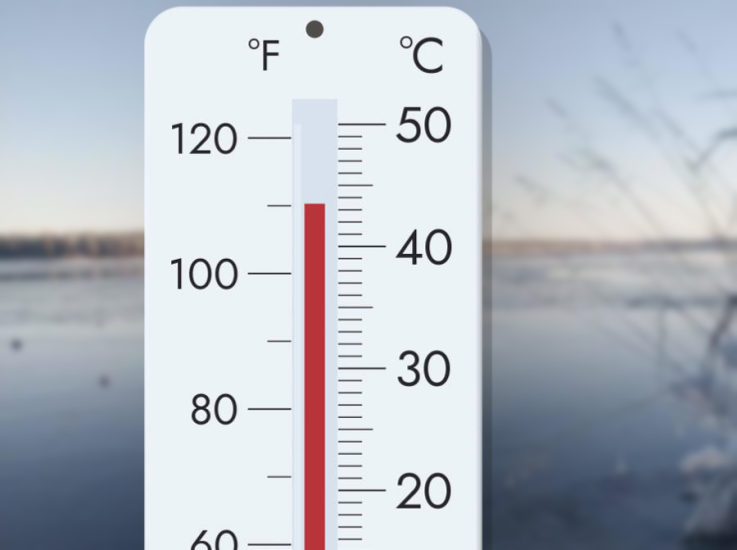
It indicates °C 43.5
